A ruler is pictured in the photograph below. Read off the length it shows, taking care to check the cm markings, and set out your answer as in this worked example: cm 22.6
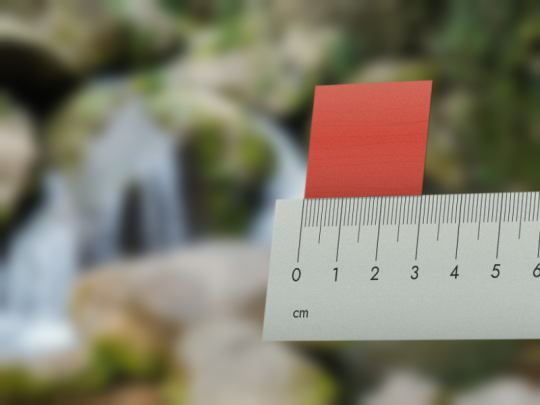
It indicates cm 3
